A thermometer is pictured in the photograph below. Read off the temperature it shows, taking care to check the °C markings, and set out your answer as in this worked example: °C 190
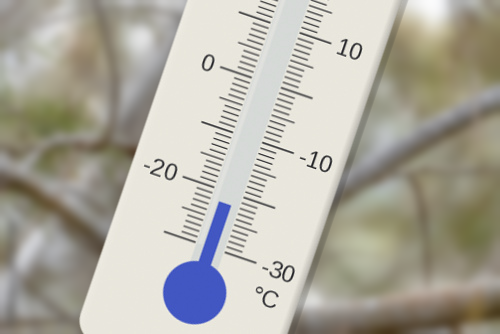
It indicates °C -22
